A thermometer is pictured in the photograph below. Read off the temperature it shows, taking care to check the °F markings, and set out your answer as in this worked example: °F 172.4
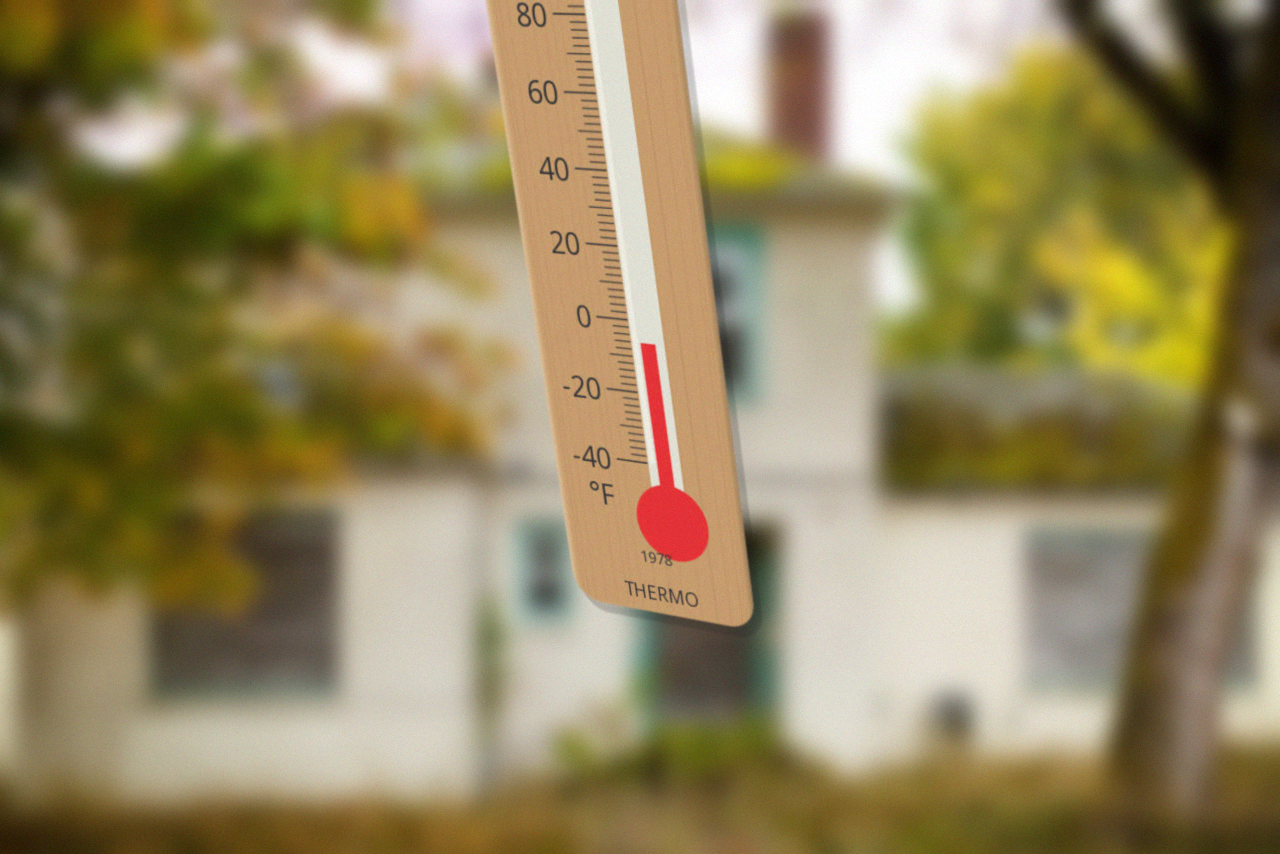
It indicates °F -6
